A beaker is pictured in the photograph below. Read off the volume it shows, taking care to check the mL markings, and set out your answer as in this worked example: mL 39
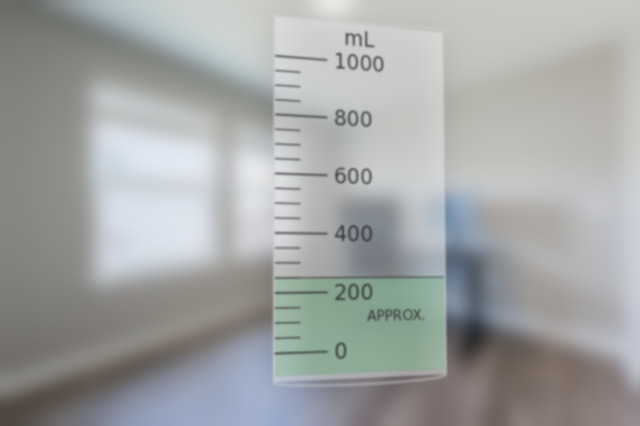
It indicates mL 250
